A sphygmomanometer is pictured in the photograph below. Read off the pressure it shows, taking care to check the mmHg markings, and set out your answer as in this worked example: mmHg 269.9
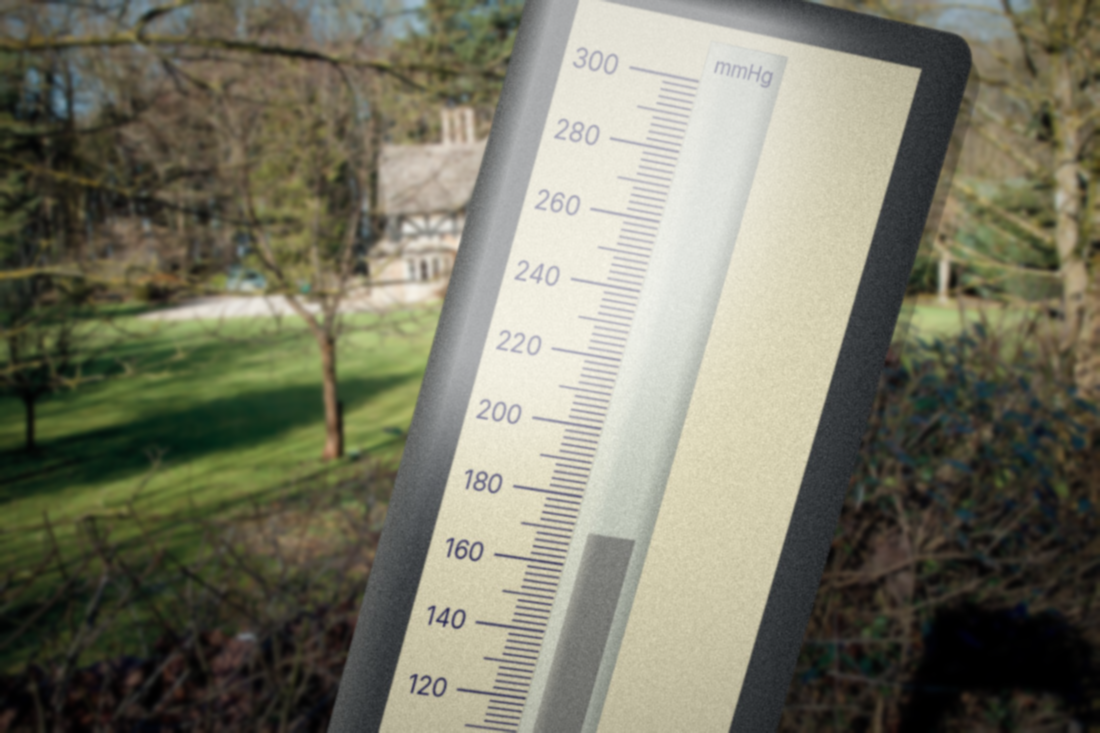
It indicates mmHg 170
